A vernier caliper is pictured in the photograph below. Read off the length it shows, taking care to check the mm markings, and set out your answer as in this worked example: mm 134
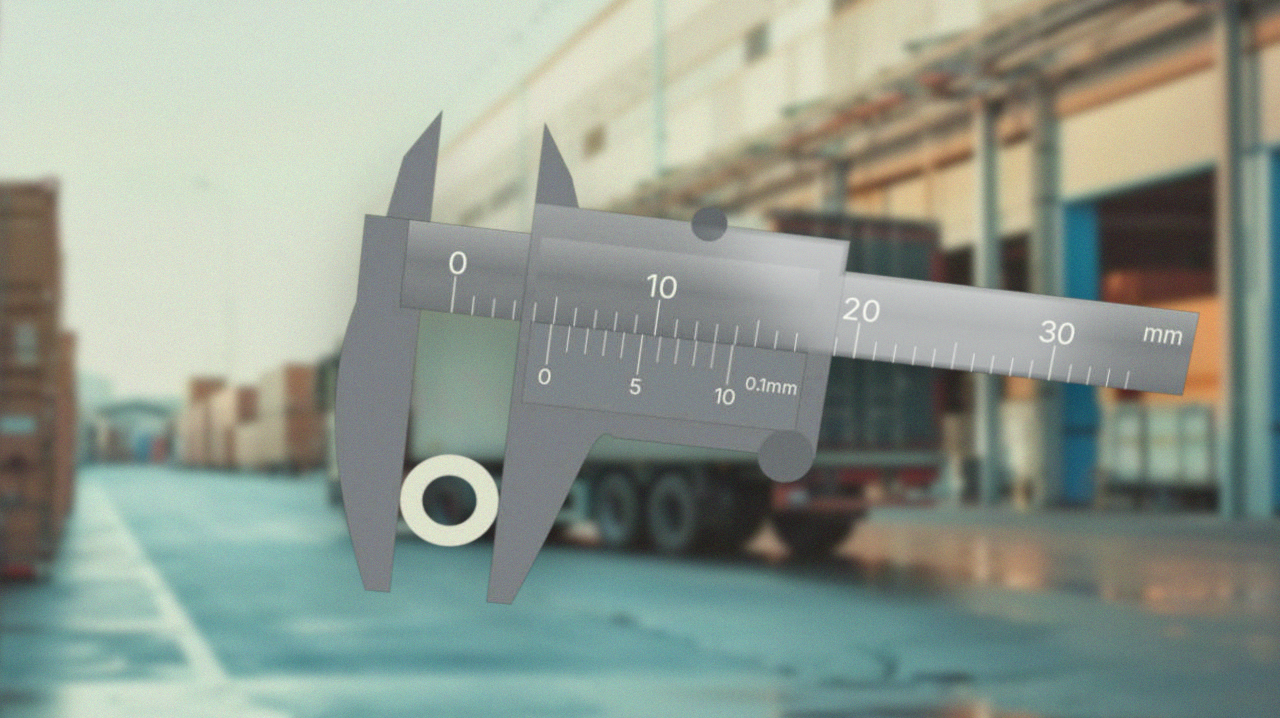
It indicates mm 4.9
